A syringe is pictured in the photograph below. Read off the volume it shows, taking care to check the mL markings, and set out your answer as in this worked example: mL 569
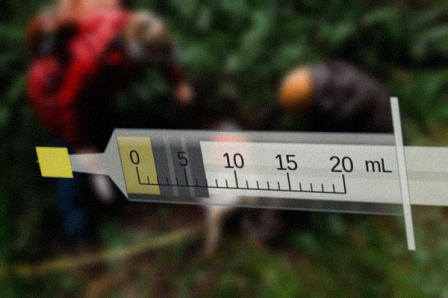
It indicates mL 2
